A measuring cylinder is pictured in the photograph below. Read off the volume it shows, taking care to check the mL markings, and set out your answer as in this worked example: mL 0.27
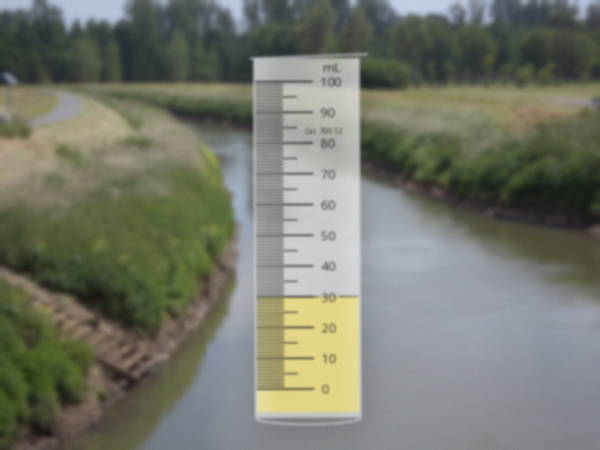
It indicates mL 30
